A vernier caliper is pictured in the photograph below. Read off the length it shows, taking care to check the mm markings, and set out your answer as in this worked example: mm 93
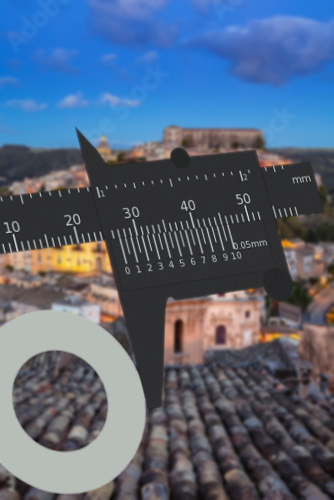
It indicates mm 27.0
